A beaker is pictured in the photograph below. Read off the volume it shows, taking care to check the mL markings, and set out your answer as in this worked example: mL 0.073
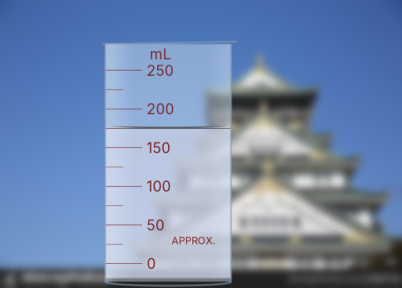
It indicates mL 175
